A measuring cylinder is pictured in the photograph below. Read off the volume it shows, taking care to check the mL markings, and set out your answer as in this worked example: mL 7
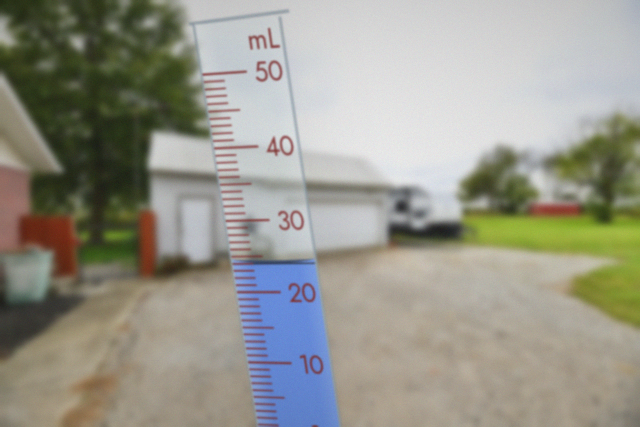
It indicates mL 24
